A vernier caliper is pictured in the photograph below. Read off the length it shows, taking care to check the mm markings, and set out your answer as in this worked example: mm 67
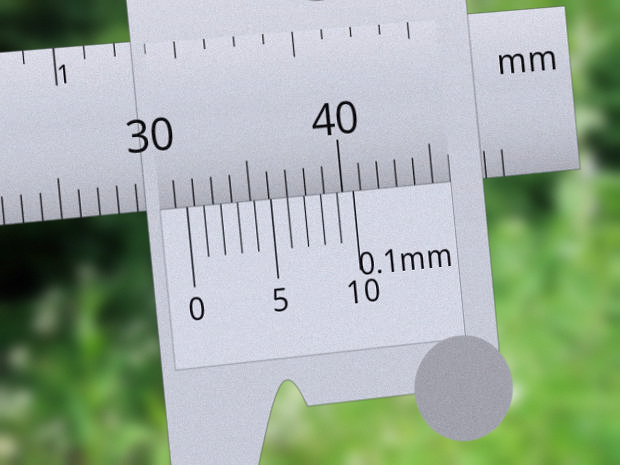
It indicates mm 31.6
